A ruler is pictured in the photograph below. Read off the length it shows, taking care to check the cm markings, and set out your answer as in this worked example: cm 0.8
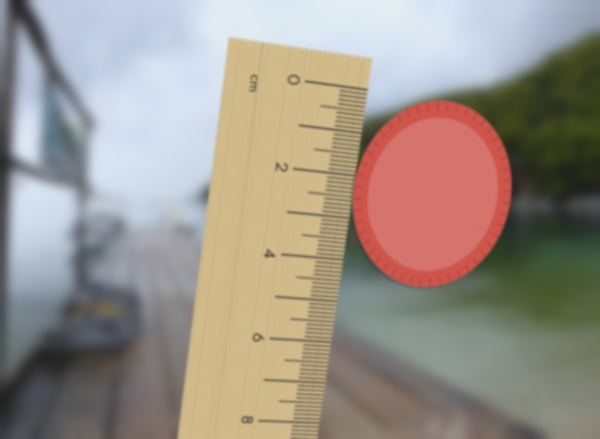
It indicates cm 4.5
